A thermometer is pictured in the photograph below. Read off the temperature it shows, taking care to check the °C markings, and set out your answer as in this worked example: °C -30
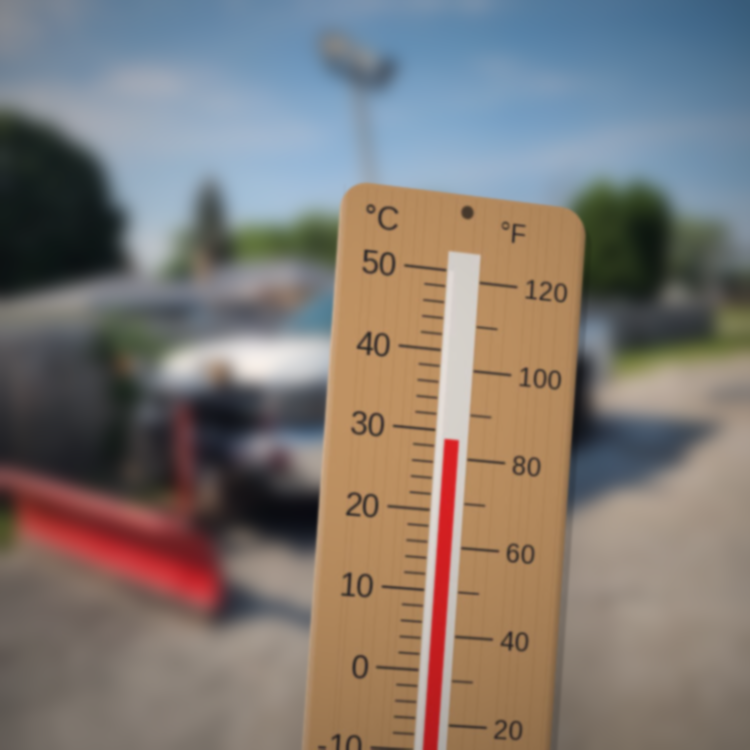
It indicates °C 29
